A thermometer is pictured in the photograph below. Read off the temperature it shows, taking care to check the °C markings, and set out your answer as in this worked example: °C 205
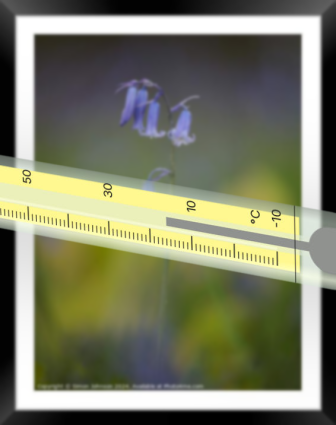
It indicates °C 16
